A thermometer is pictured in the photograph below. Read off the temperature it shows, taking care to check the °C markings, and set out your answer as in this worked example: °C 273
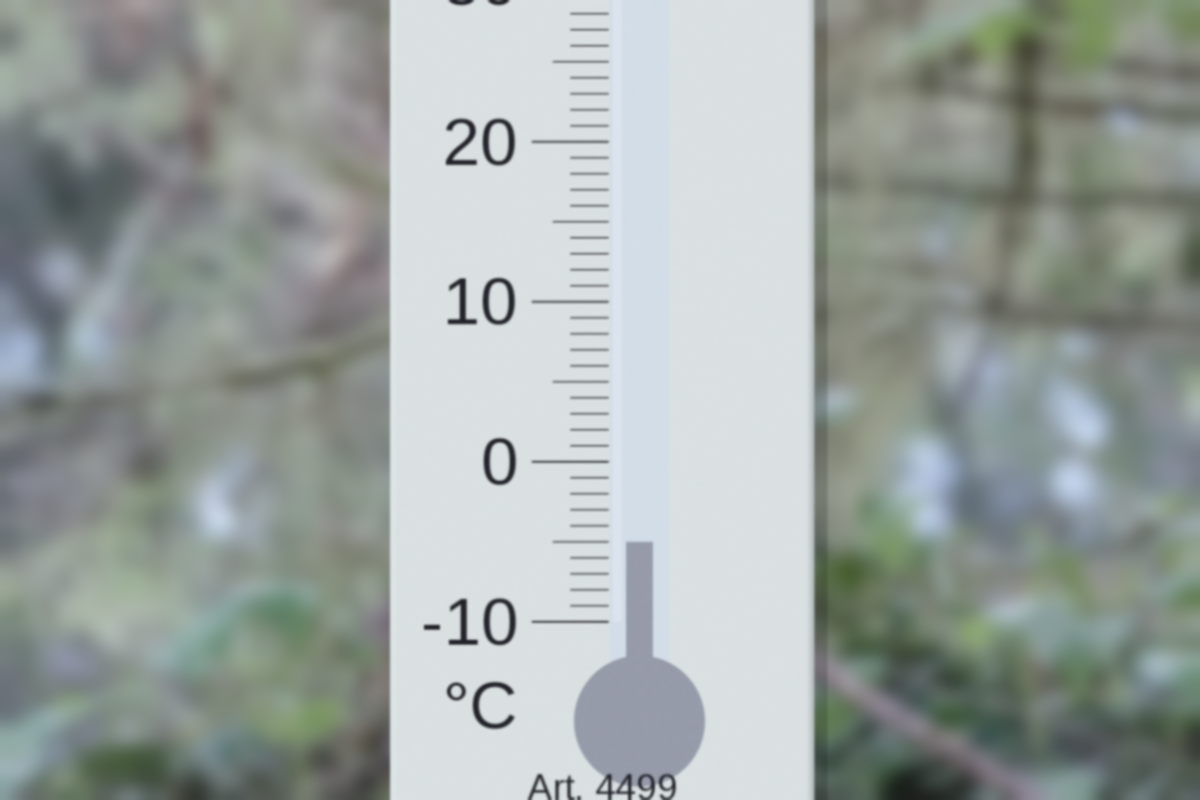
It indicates °C -5
